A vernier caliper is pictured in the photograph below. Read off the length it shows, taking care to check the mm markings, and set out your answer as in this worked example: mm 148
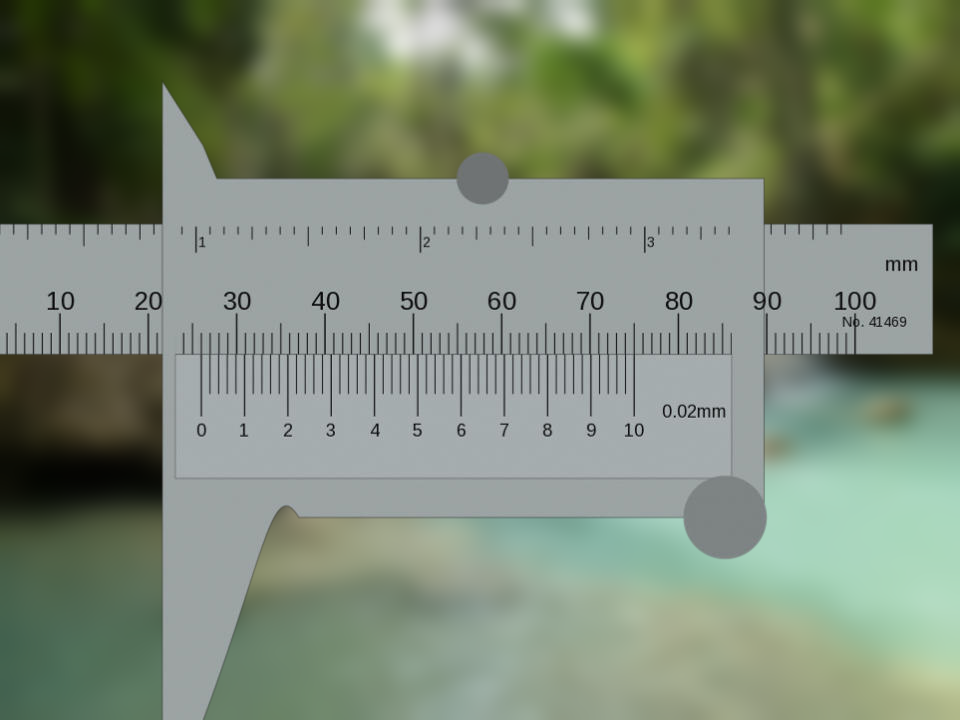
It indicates mm 26.0
